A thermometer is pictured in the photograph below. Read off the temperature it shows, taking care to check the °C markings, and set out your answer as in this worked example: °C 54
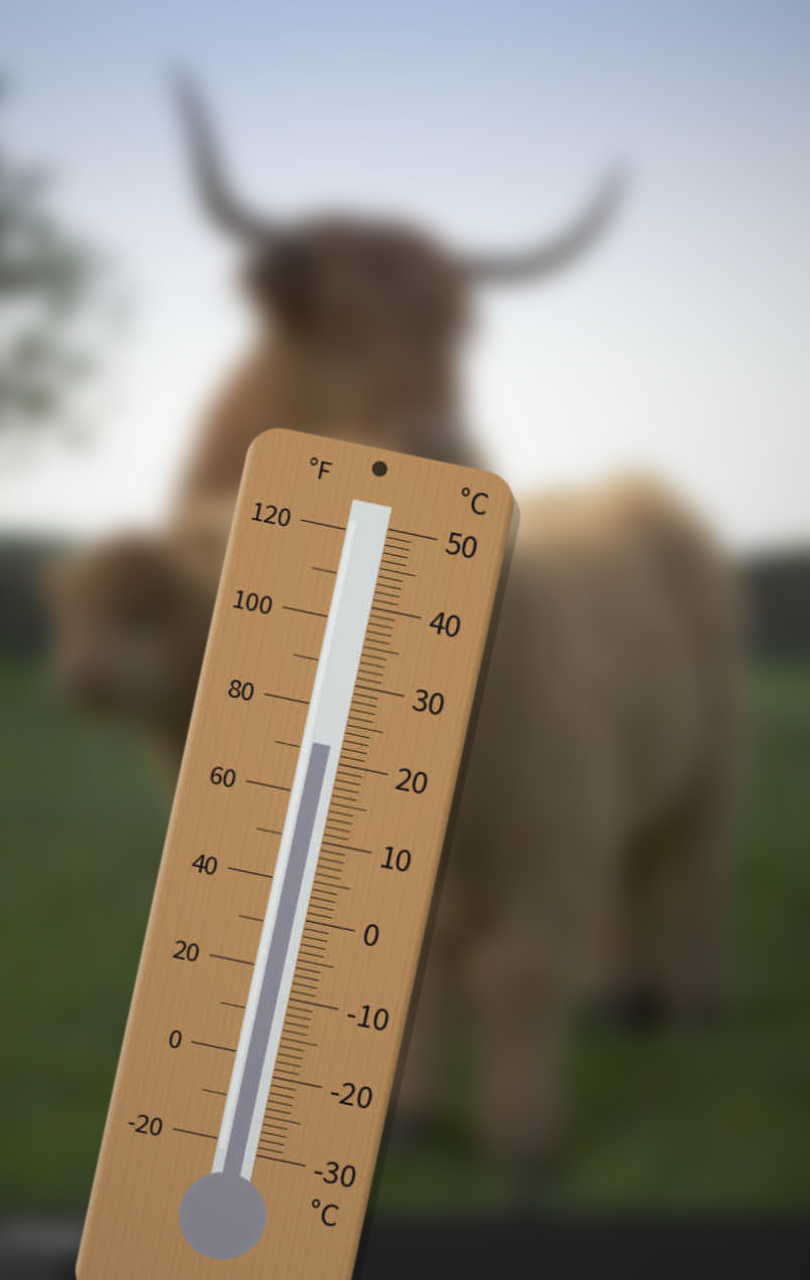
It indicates °C 22
